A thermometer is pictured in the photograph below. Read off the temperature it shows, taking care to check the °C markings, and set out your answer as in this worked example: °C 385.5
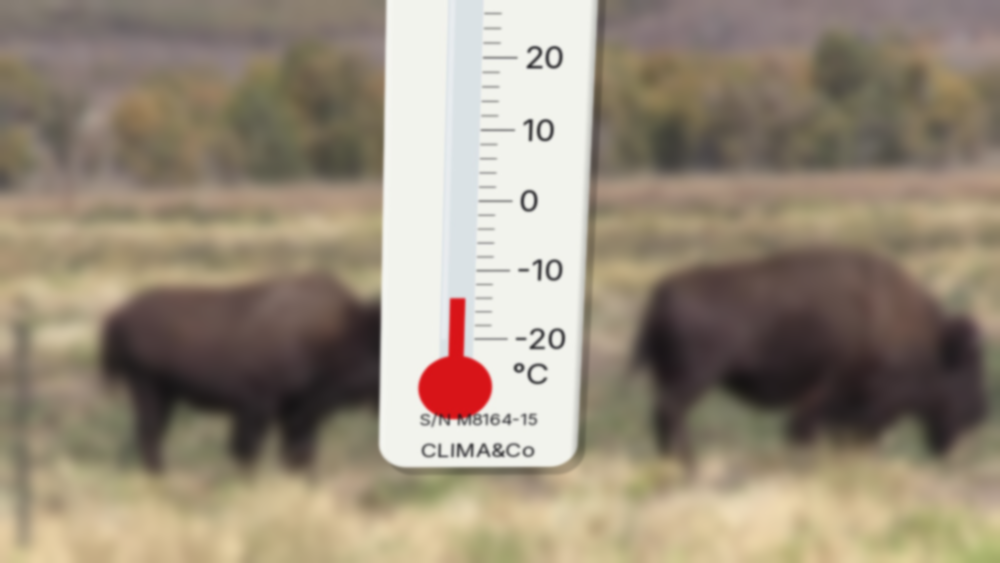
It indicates °C -14
